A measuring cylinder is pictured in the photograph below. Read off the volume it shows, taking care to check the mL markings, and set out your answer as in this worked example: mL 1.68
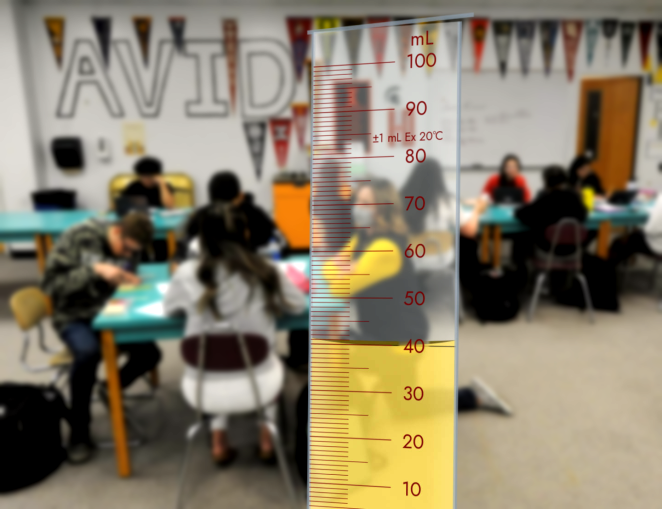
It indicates mL 40
